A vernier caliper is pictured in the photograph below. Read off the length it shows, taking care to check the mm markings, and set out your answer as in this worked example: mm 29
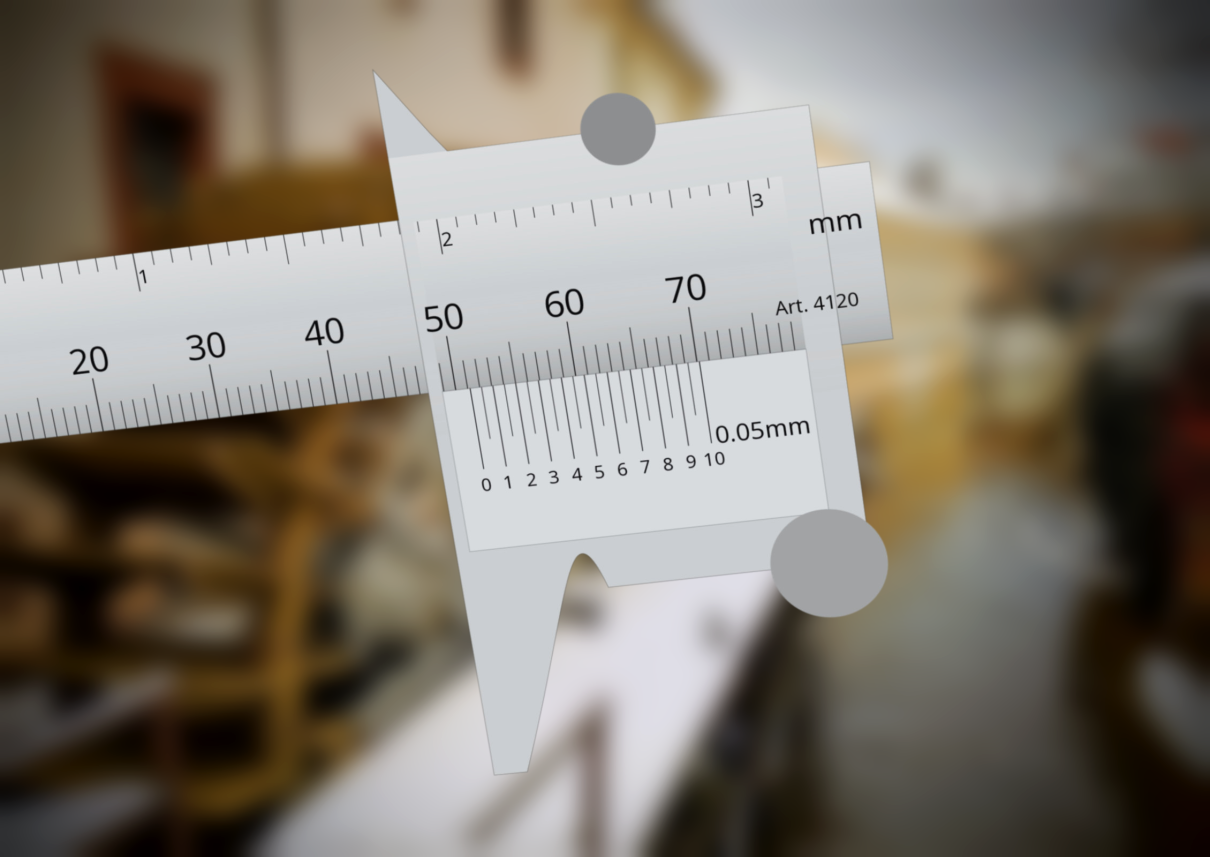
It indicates mm 51.2
